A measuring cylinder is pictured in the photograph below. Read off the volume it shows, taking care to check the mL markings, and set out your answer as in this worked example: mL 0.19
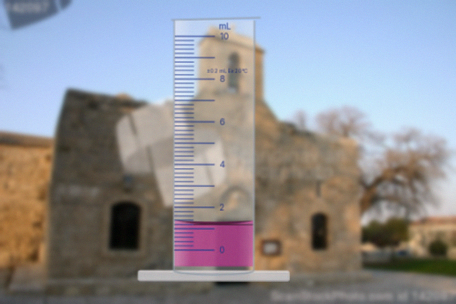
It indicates mL 1.2
